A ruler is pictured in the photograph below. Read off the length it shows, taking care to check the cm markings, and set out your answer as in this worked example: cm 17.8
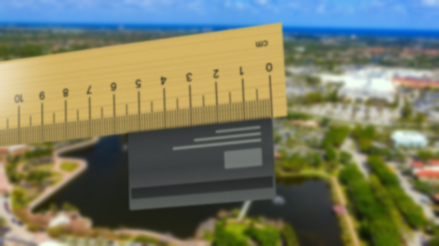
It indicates cm 5.5
